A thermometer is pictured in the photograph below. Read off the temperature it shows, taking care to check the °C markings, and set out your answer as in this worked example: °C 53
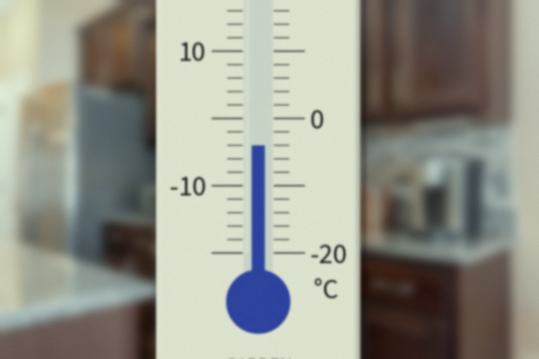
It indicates °C -4
